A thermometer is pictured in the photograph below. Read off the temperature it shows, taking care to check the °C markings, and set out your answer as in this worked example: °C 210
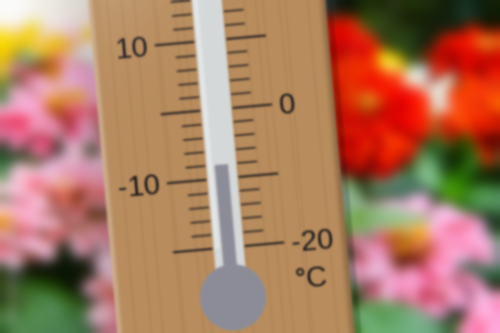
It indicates °C -8
